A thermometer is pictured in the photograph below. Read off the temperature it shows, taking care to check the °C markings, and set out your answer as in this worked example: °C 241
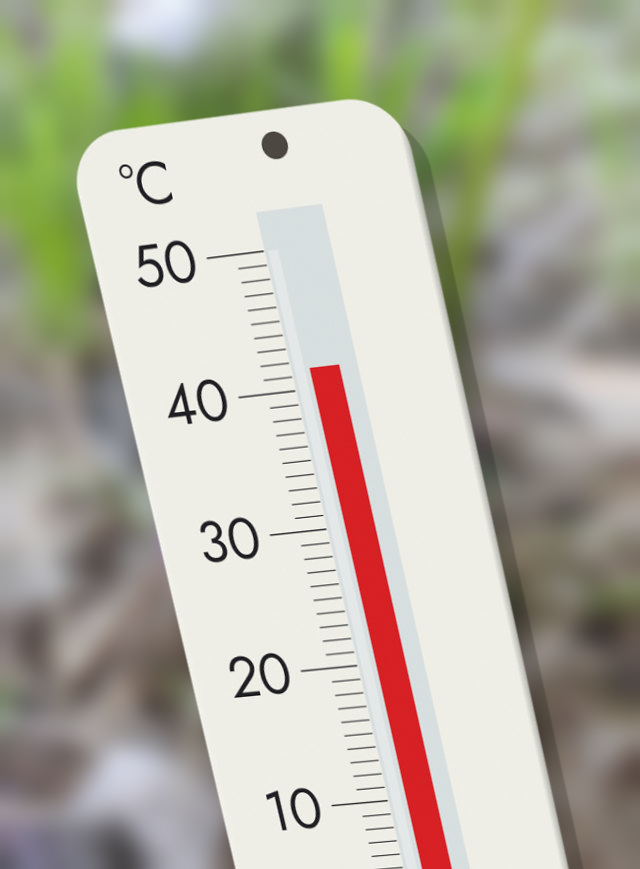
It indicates °C 41.5
